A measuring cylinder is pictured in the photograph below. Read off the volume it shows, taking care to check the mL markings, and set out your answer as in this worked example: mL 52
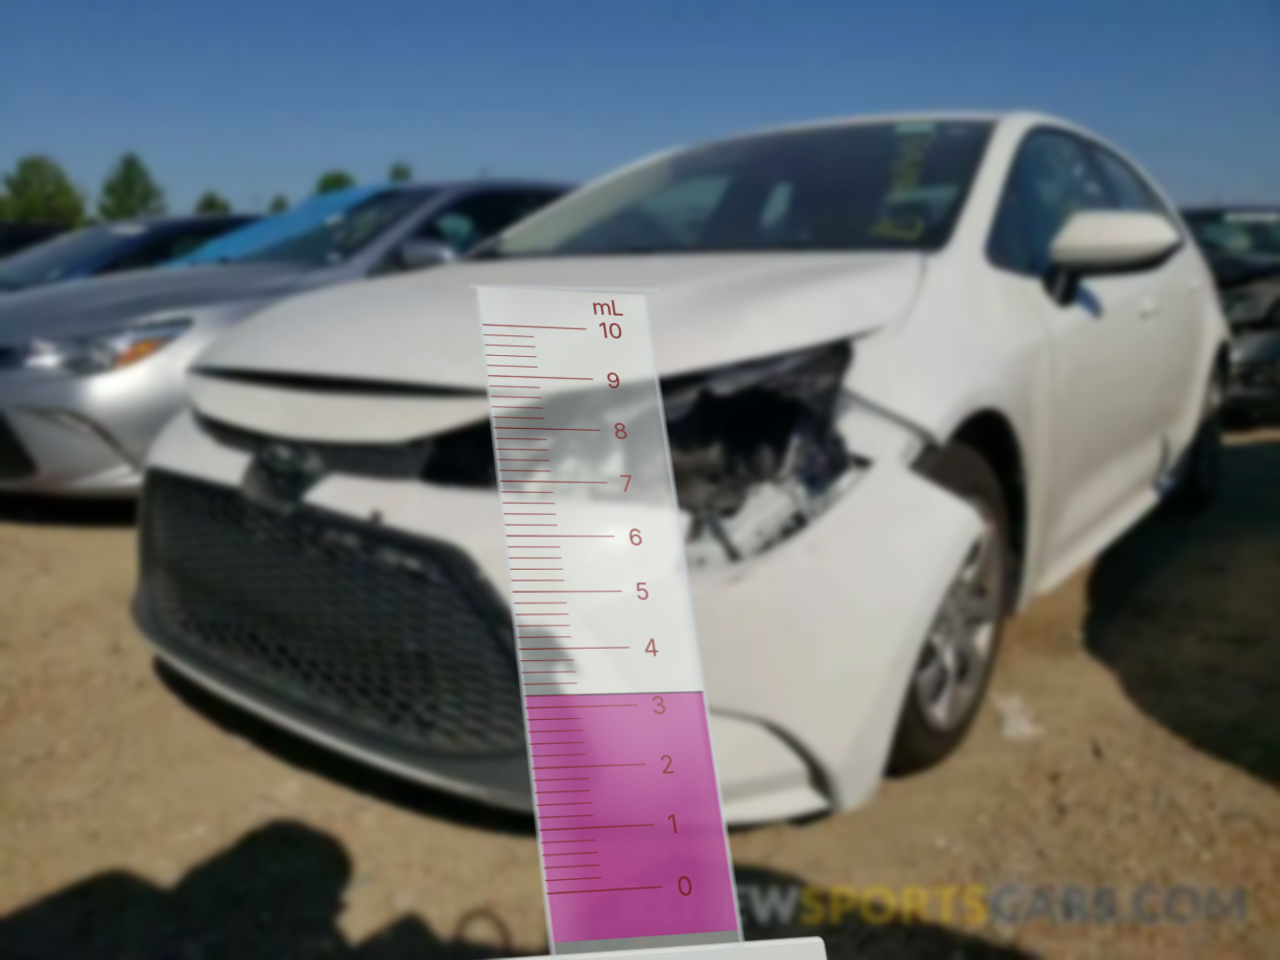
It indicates mL 3.2
